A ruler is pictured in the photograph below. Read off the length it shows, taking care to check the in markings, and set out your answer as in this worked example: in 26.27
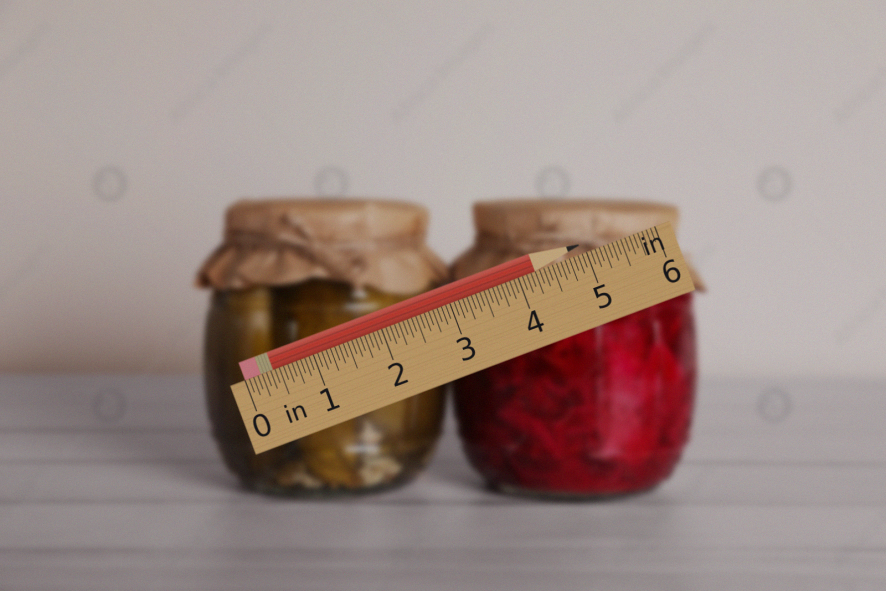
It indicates in 4.9375
